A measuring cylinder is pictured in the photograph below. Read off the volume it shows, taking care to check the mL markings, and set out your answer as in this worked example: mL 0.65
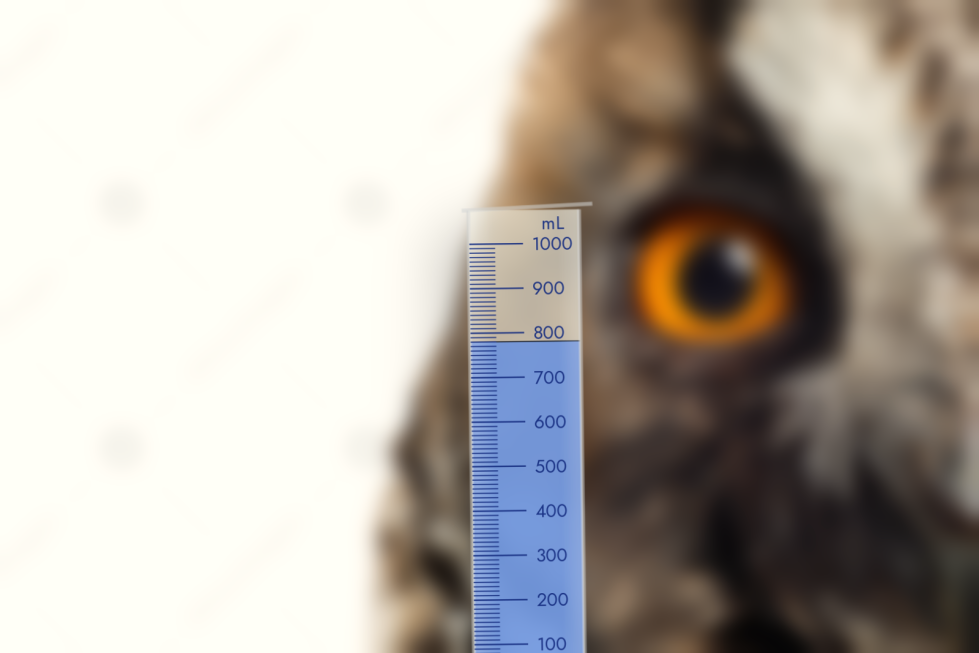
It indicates mL 780
